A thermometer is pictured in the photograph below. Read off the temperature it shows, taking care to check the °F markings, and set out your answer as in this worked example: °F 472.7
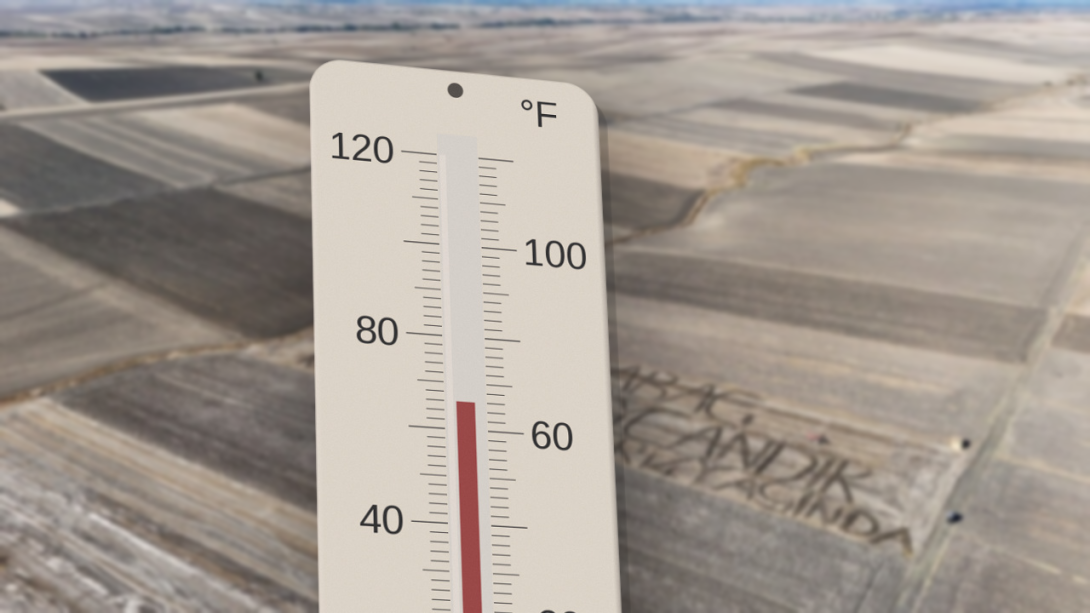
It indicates °F 66
